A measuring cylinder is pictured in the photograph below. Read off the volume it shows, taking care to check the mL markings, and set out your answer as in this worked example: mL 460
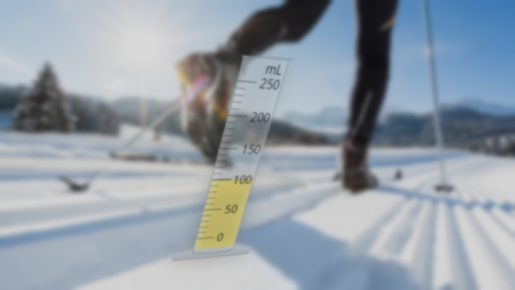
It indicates mL 100
